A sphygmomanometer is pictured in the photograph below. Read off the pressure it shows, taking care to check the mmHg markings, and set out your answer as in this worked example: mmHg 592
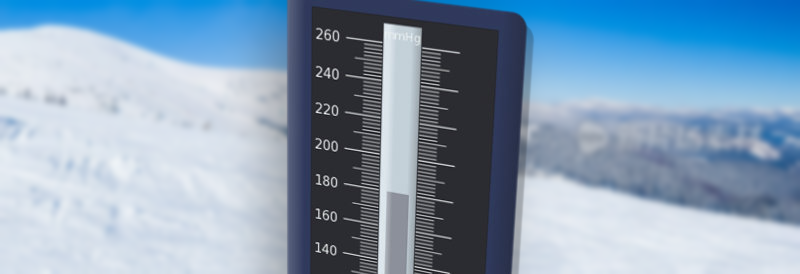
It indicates mmHg 180
